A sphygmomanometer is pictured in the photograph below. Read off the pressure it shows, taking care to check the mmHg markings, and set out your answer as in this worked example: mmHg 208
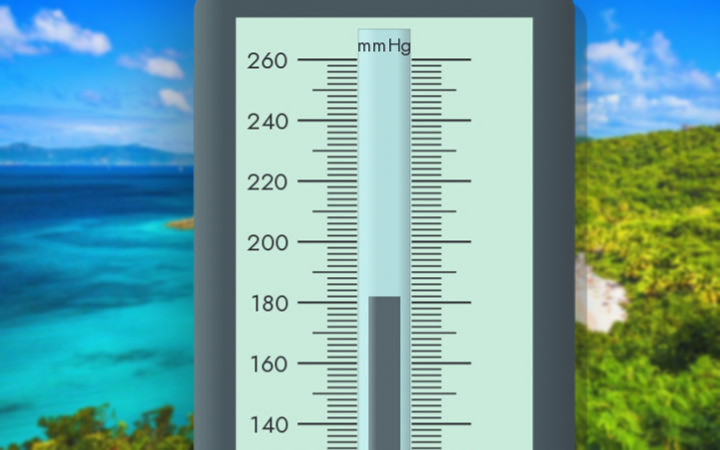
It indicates mmHg 182
